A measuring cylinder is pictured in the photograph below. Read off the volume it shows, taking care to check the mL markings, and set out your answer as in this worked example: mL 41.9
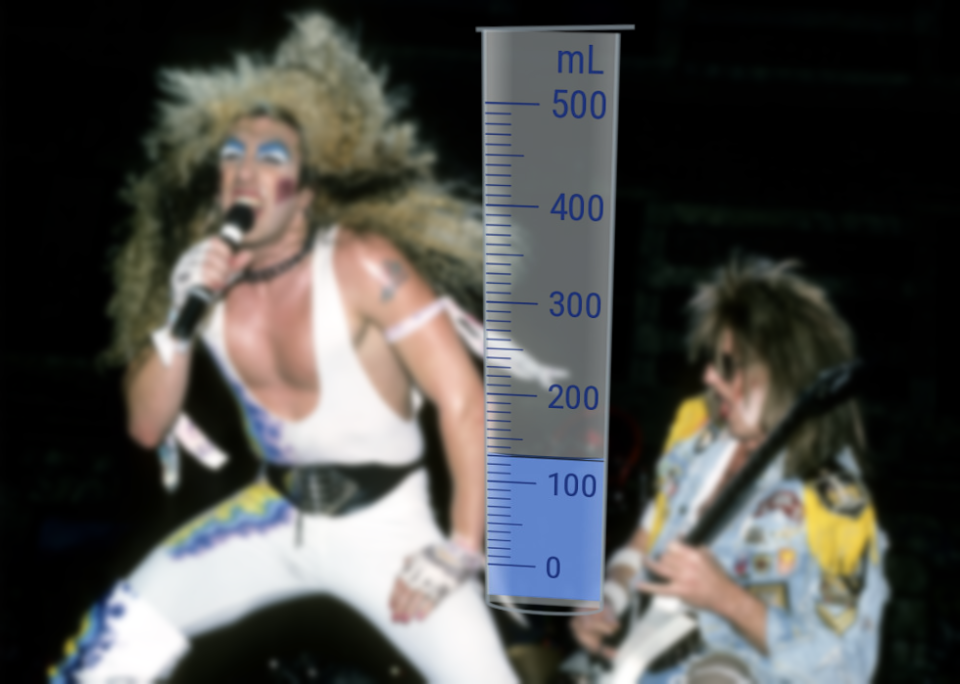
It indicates mL 130
